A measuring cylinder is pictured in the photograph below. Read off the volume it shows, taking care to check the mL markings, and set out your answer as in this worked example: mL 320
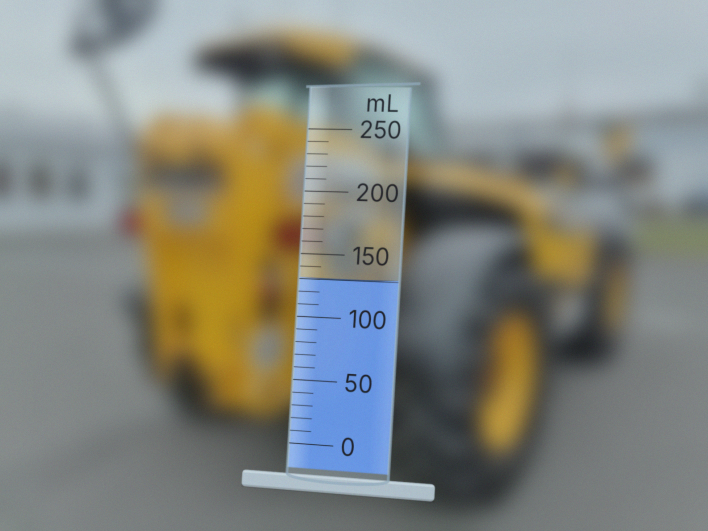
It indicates mL 130
